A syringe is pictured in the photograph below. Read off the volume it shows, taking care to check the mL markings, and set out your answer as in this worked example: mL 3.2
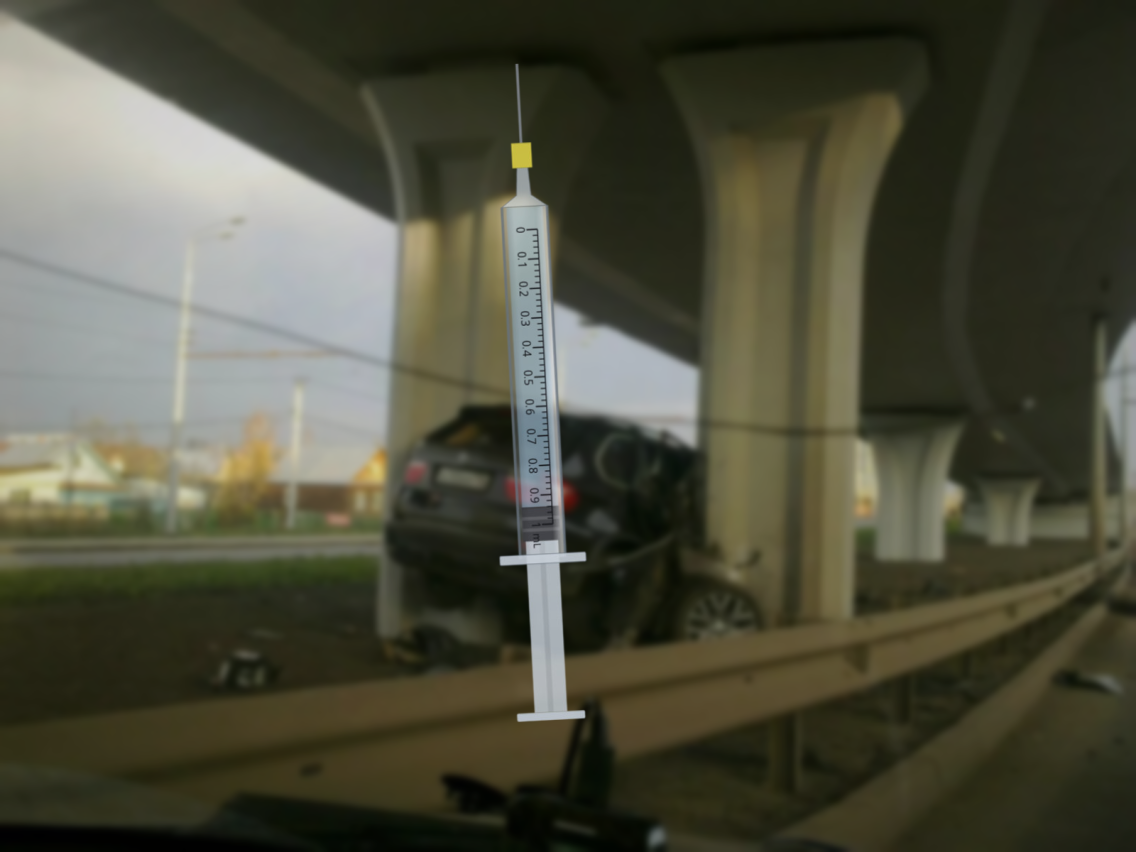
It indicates mL 0.94
